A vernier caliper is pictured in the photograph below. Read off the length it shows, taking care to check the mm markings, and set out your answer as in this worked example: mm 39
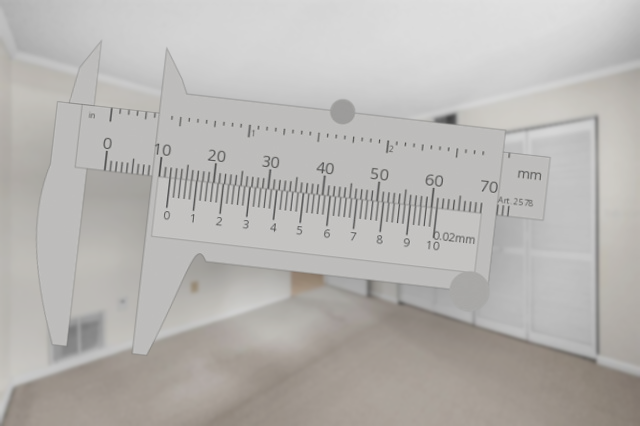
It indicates mm 12.0
